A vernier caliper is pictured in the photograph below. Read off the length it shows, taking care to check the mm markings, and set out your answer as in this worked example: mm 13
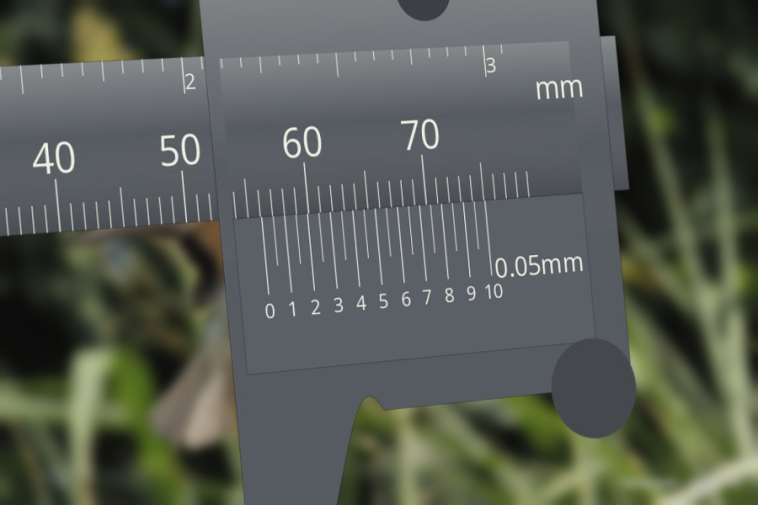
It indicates mm 56.1
